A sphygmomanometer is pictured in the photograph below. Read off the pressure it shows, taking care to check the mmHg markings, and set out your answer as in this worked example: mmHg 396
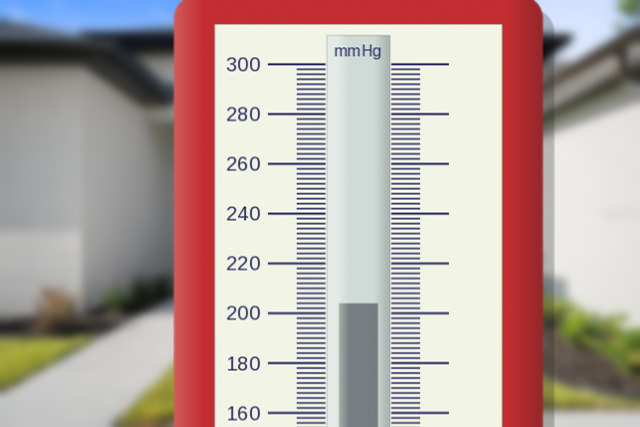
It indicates mmHg 204
